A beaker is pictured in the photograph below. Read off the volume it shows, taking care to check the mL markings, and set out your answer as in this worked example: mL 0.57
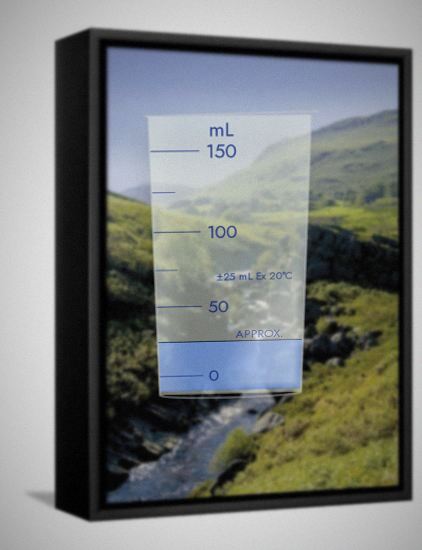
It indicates mL 25
